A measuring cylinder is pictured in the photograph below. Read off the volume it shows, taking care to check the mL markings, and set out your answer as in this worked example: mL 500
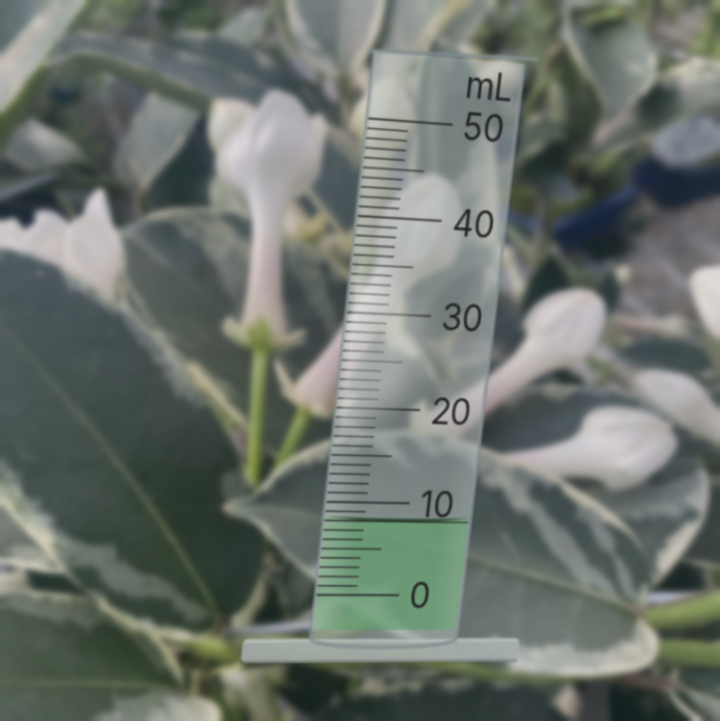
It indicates mL 8
